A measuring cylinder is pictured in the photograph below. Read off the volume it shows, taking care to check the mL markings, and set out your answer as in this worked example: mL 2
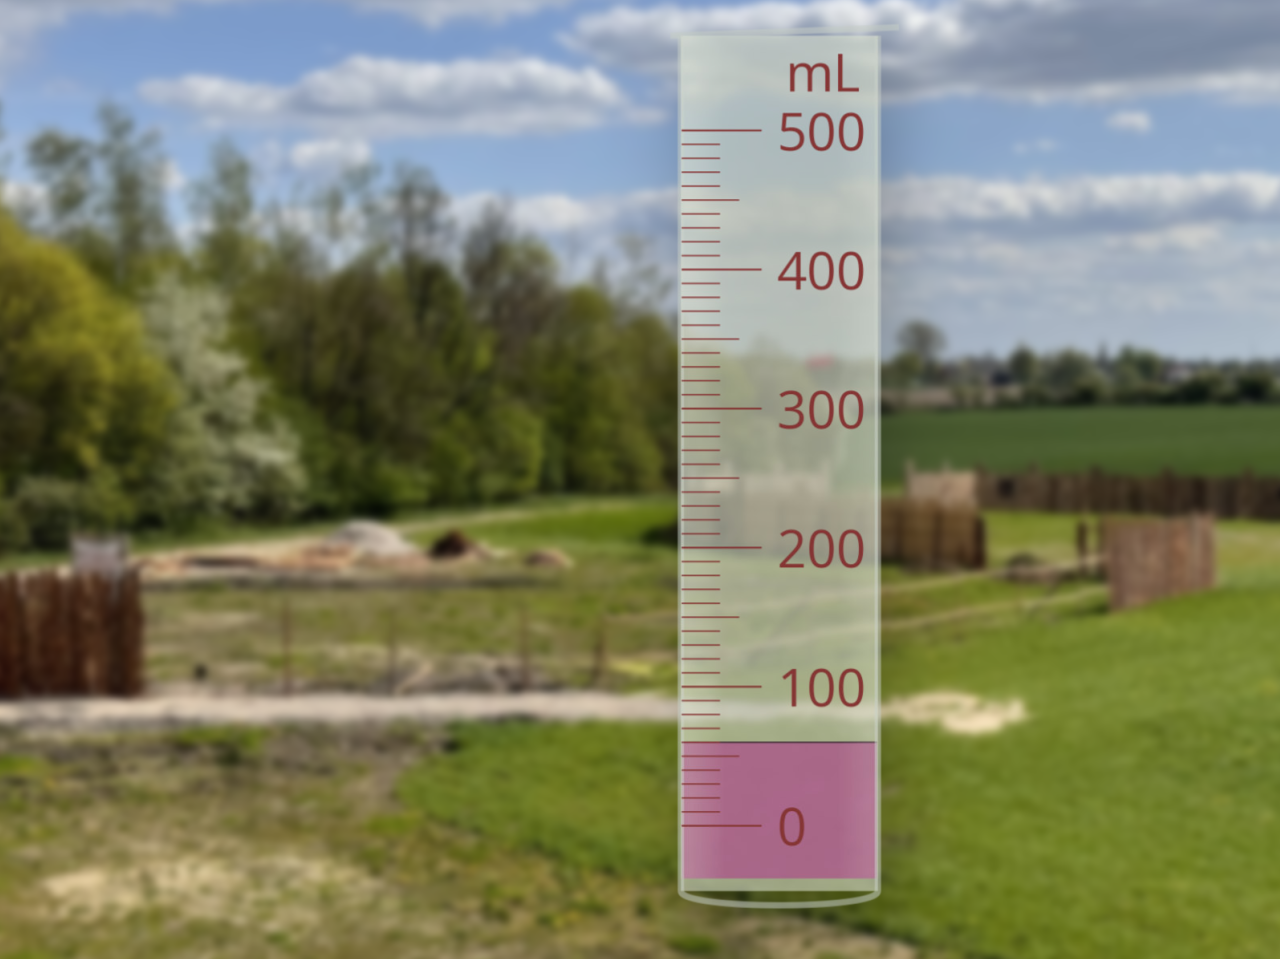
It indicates mL 60
